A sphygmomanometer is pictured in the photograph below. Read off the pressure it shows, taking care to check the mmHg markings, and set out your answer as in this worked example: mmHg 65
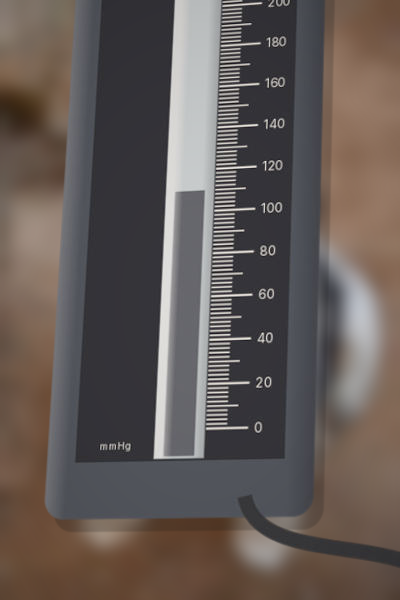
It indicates mmHg 110
